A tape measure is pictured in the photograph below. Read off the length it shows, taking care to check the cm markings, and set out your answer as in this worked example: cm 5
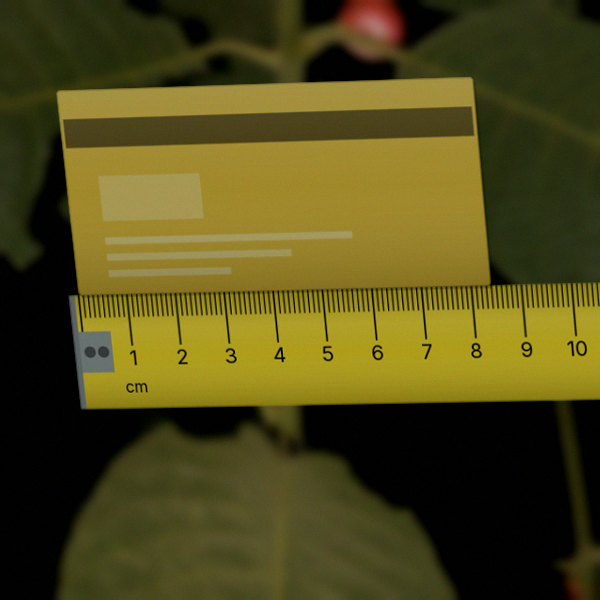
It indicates cm 8.4
